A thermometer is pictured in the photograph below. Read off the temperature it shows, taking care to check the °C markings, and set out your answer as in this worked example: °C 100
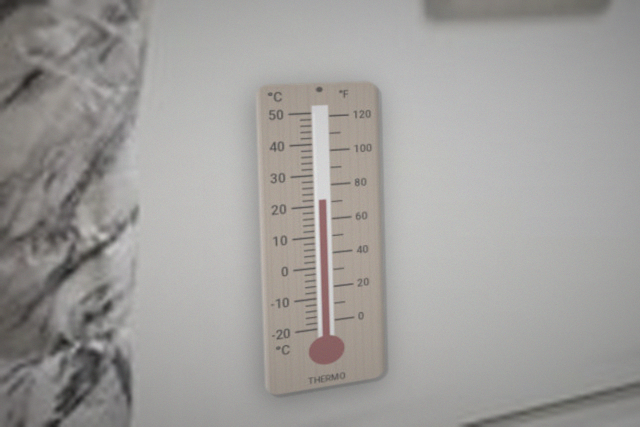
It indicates °C 22
